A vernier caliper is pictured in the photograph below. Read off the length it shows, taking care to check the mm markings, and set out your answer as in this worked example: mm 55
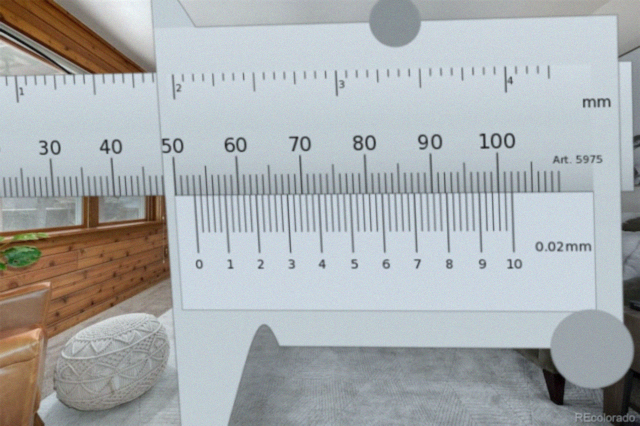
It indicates mm 53.0
